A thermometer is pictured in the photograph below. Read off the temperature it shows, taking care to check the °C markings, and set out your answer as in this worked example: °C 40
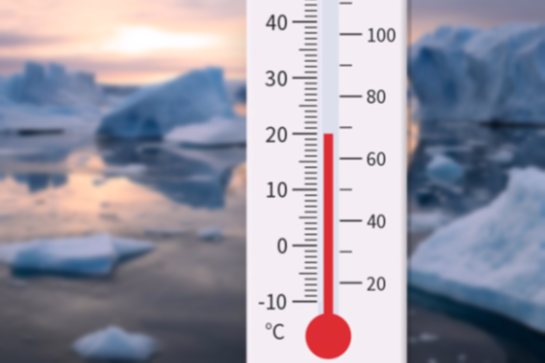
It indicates °C 20
